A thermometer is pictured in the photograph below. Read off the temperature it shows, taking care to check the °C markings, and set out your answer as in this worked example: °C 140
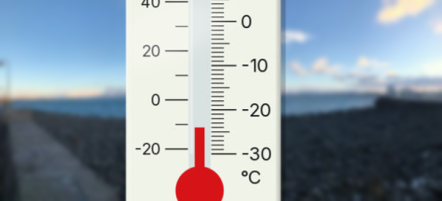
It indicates °C -24
